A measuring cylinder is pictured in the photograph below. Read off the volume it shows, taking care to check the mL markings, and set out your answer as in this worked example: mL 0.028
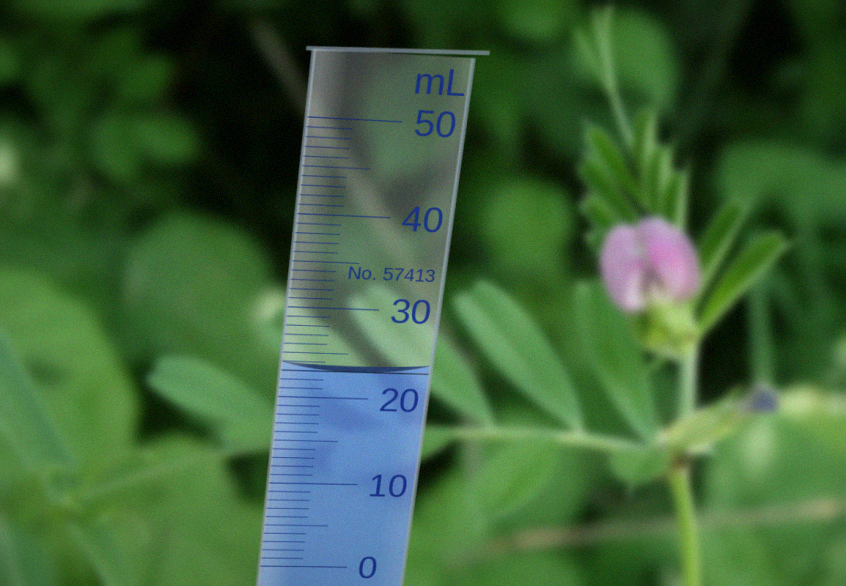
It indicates mL 23
